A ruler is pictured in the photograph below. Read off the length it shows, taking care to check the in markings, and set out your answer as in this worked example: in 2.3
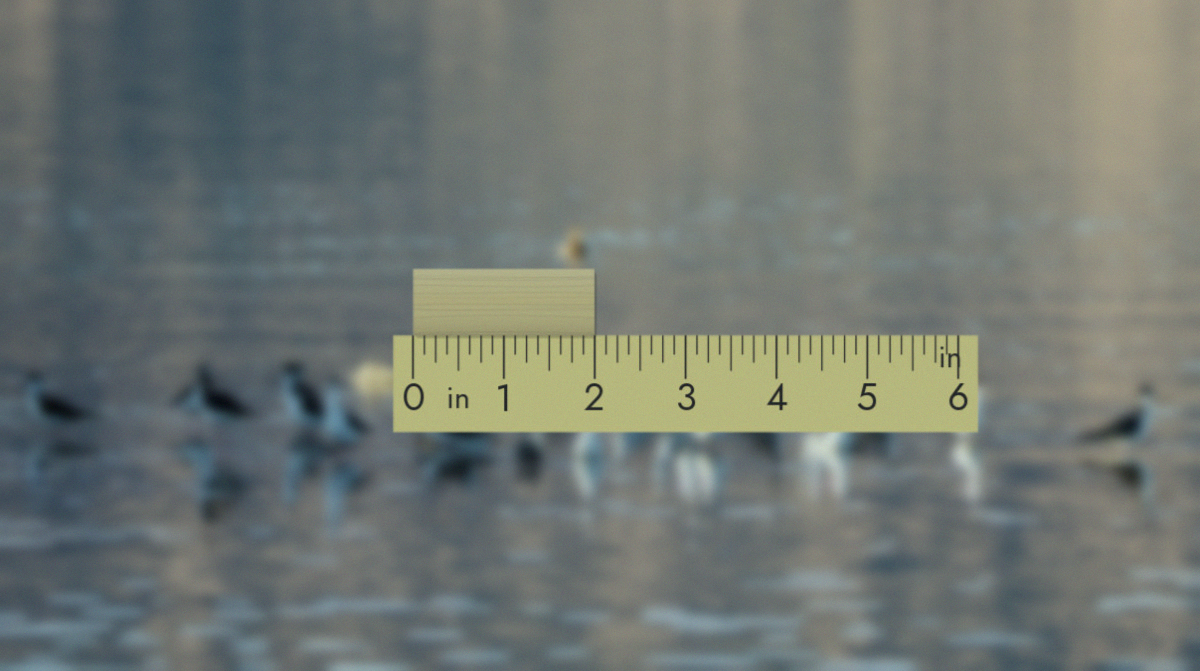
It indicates in 2
